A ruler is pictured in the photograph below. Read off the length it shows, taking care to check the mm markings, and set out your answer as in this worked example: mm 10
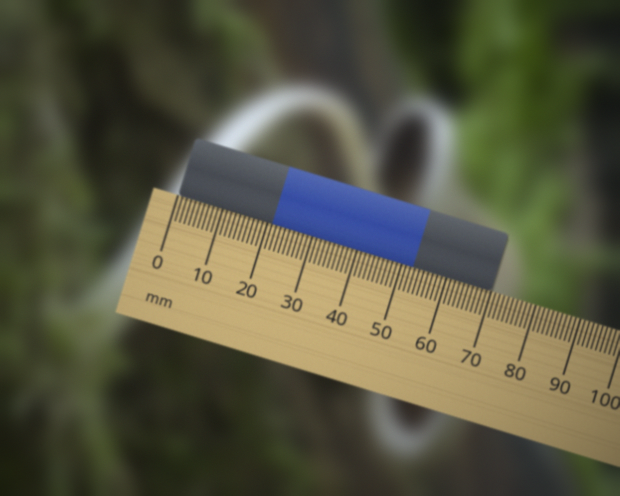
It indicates mm 70
